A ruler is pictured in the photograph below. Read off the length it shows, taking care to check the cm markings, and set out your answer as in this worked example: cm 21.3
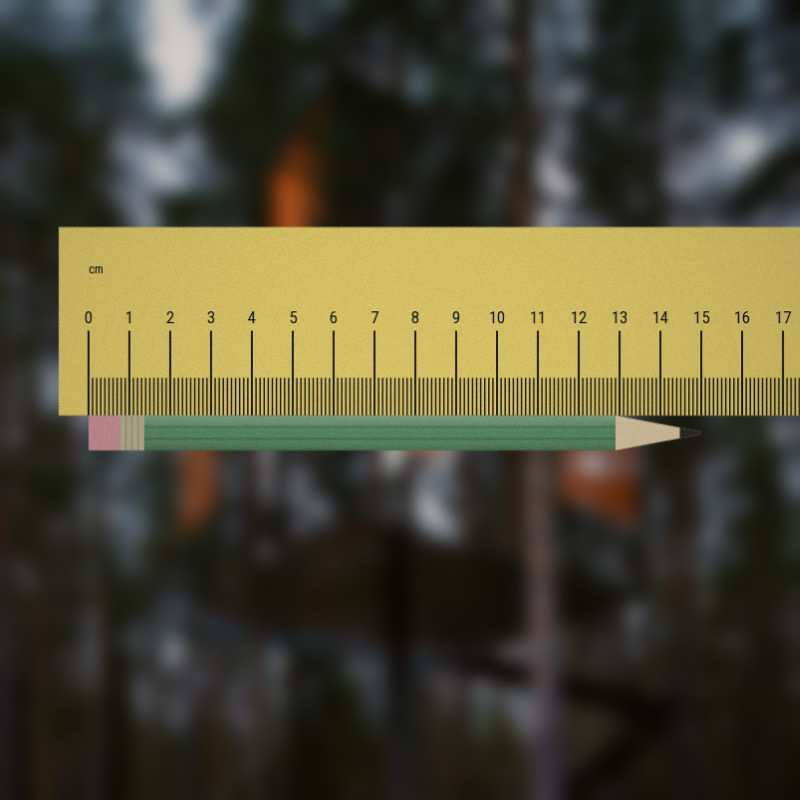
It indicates cm 15
